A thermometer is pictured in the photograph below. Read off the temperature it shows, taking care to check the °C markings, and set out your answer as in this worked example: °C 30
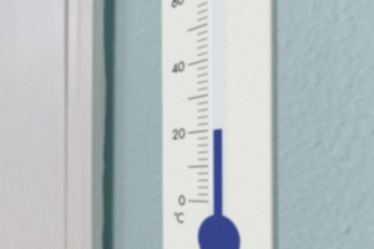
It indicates °C 20
